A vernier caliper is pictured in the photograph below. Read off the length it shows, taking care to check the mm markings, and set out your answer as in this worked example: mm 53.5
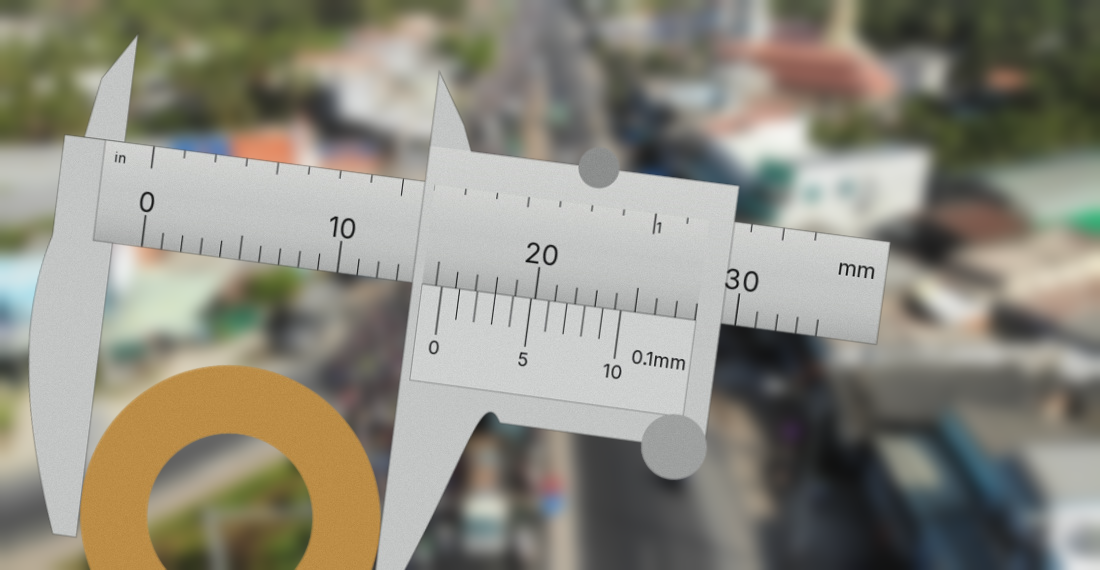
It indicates mm 15.3
